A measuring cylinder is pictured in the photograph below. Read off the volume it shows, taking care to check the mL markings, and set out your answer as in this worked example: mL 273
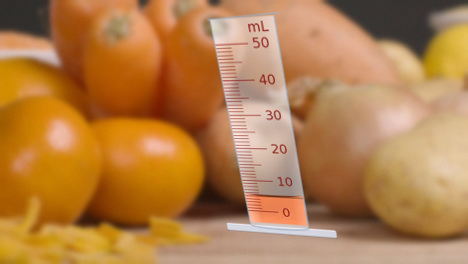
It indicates mL 5
